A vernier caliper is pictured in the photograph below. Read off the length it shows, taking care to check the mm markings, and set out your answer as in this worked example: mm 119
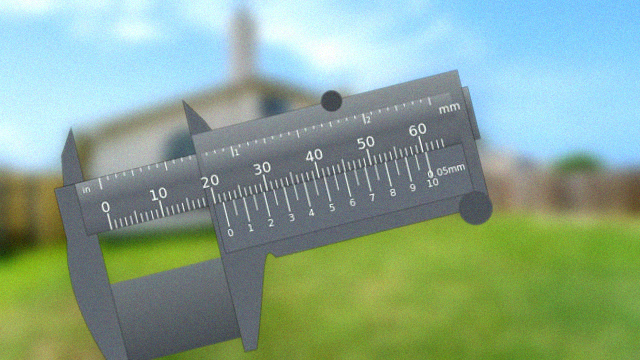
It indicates mm 21.5
